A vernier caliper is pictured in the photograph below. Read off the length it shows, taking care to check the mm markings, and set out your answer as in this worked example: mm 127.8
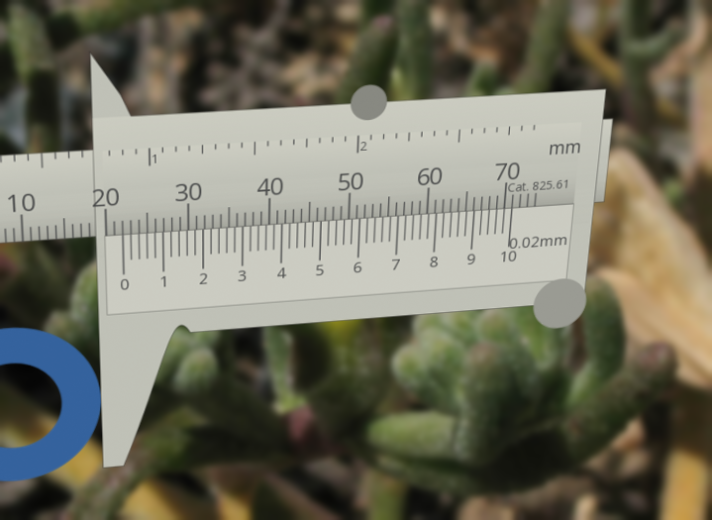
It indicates mm 22.0
